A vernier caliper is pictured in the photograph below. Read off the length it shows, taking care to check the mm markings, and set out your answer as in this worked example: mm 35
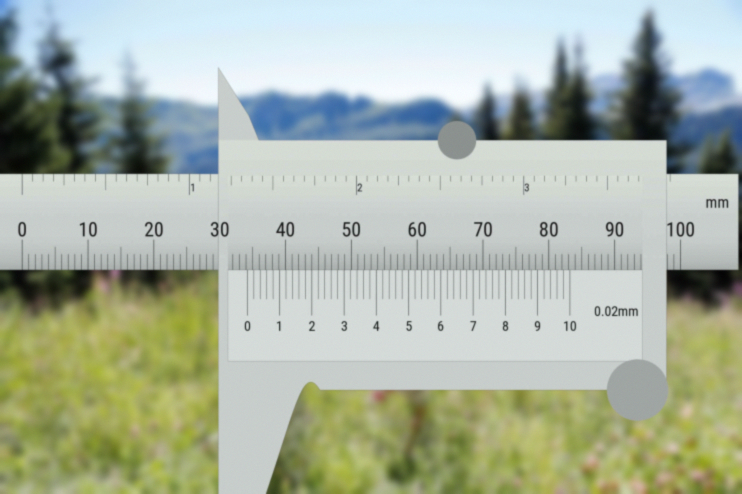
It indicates mm 34.2
